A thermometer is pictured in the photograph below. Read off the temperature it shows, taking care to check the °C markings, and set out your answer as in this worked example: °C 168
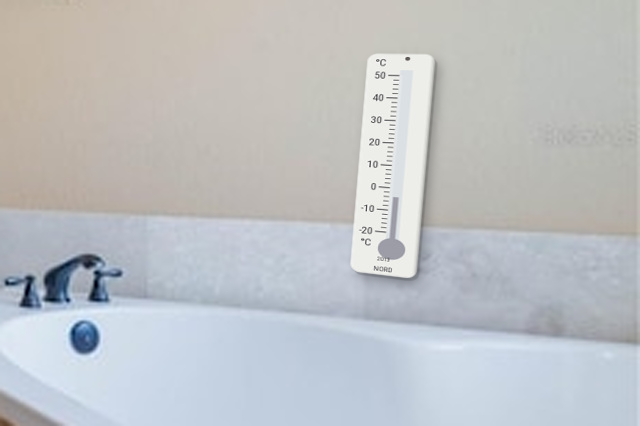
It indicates °C -4
